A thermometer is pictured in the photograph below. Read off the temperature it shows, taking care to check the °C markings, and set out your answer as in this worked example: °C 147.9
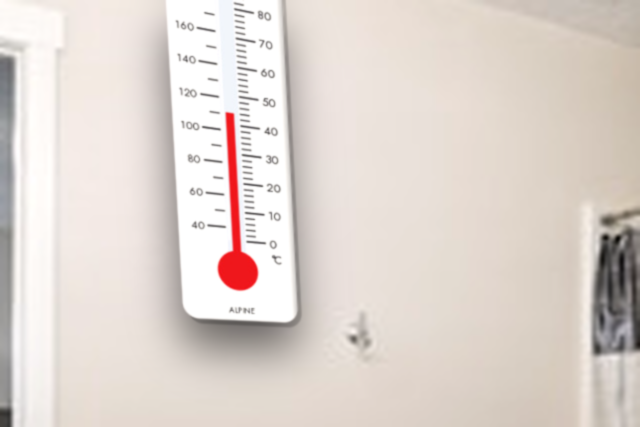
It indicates °C 44
